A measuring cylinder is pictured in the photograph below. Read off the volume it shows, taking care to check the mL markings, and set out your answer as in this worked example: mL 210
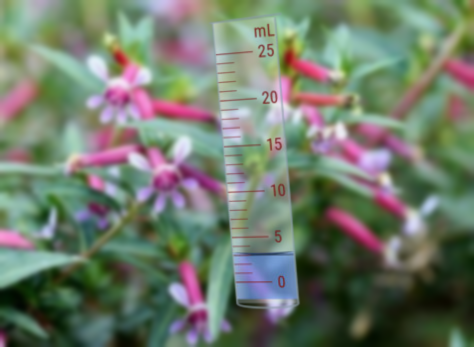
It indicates mL 3
